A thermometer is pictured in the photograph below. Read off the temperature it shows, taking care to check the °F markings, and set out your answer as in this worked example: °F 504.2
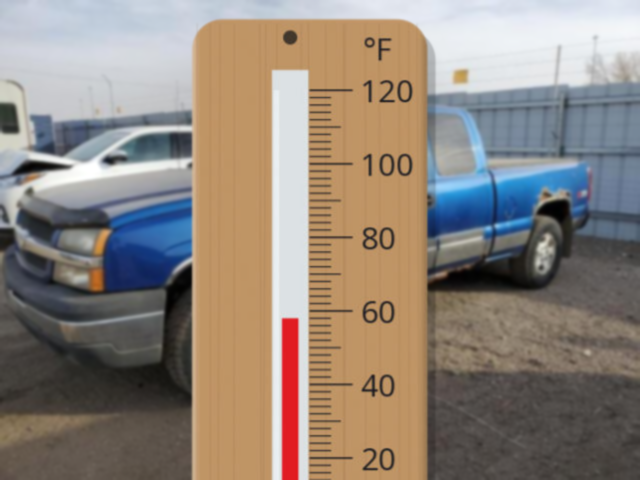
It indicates °F 58
